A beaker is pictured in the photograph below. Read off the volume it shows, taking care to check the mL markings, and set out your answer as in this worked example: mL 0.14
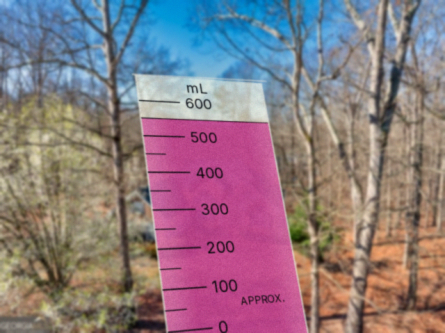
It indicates mL 550
